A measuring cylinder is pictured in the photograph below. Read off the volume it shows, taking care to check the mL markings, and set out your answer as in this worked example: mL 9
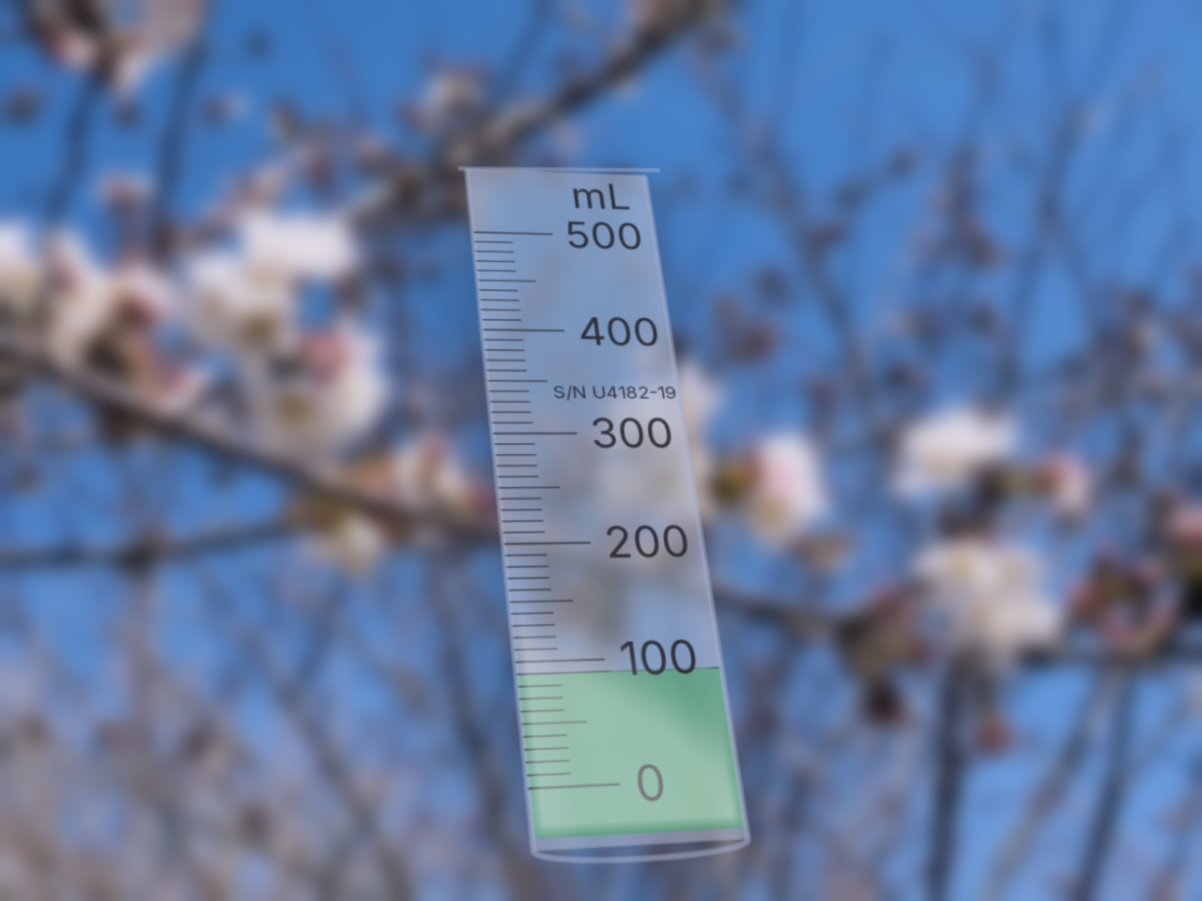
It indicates mL 90
